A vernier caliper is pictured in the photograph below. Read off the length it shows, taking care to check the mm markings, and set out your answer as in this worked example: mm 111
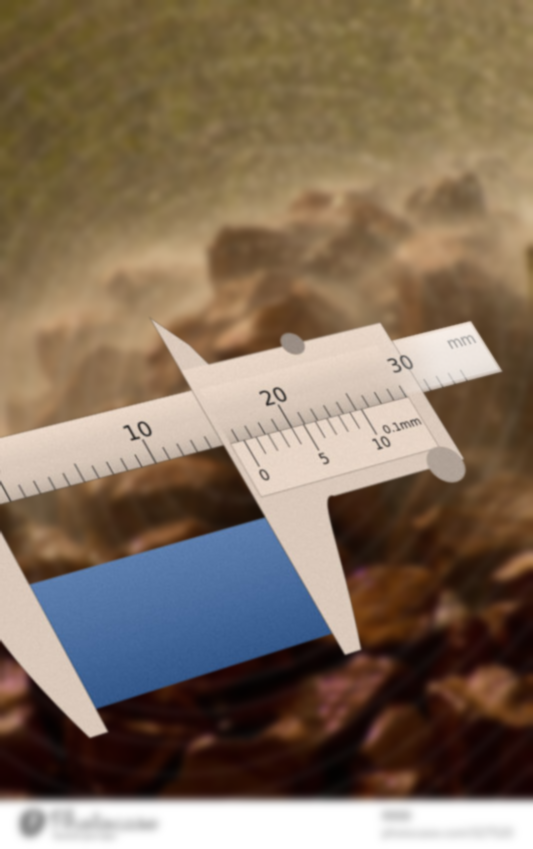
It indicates mm 16.4
